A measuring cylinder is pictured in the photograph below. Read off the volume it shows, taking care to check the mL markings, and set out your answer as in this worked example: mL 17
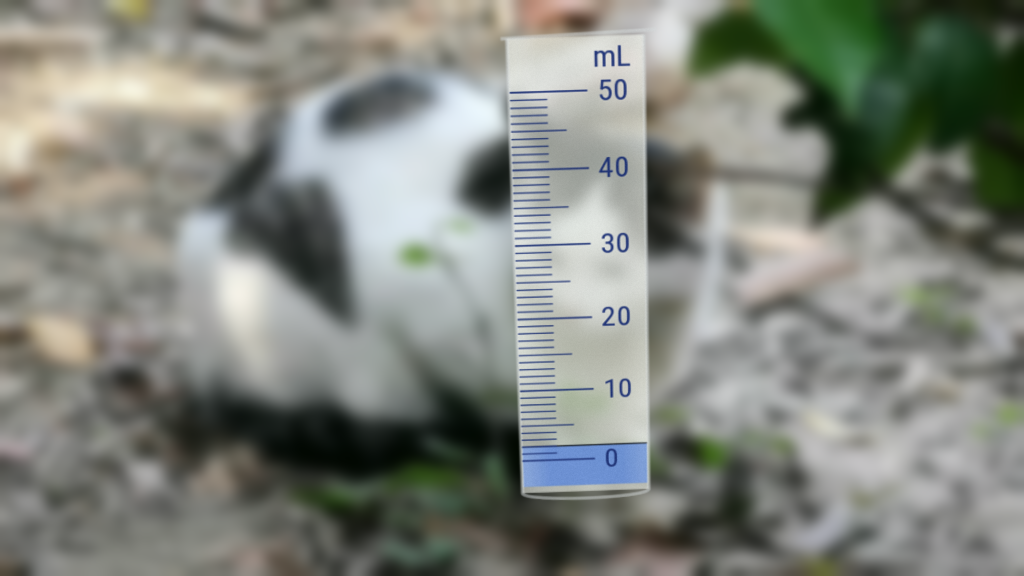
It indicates mL 2
